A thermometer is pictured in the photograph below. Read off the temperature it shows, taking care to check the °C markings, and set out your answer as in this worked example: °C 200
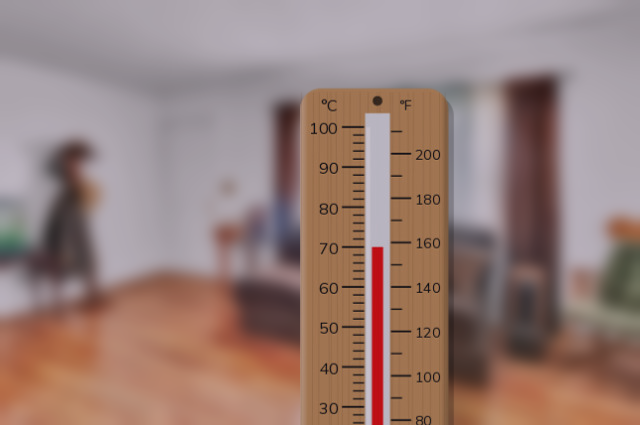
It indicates °C 70
